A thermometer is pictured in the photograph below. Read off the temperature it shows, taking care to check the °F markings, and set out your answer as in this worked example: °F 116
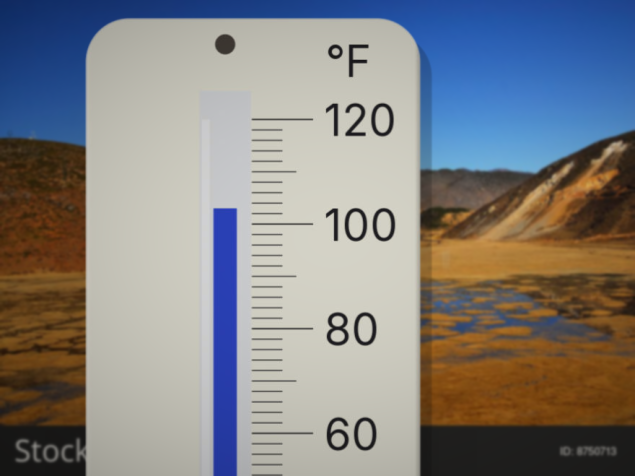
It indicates °F 103
